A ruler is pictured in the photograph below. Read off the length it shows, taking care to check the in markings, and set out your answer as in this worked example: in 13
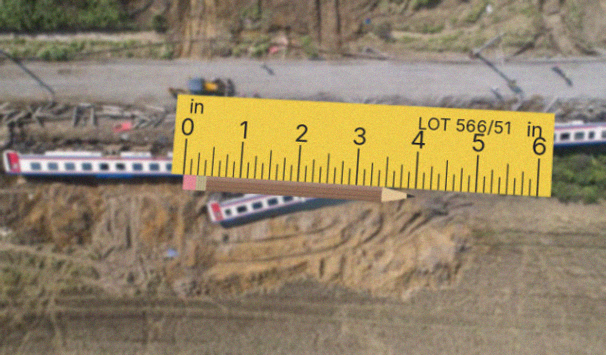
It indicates in 4
